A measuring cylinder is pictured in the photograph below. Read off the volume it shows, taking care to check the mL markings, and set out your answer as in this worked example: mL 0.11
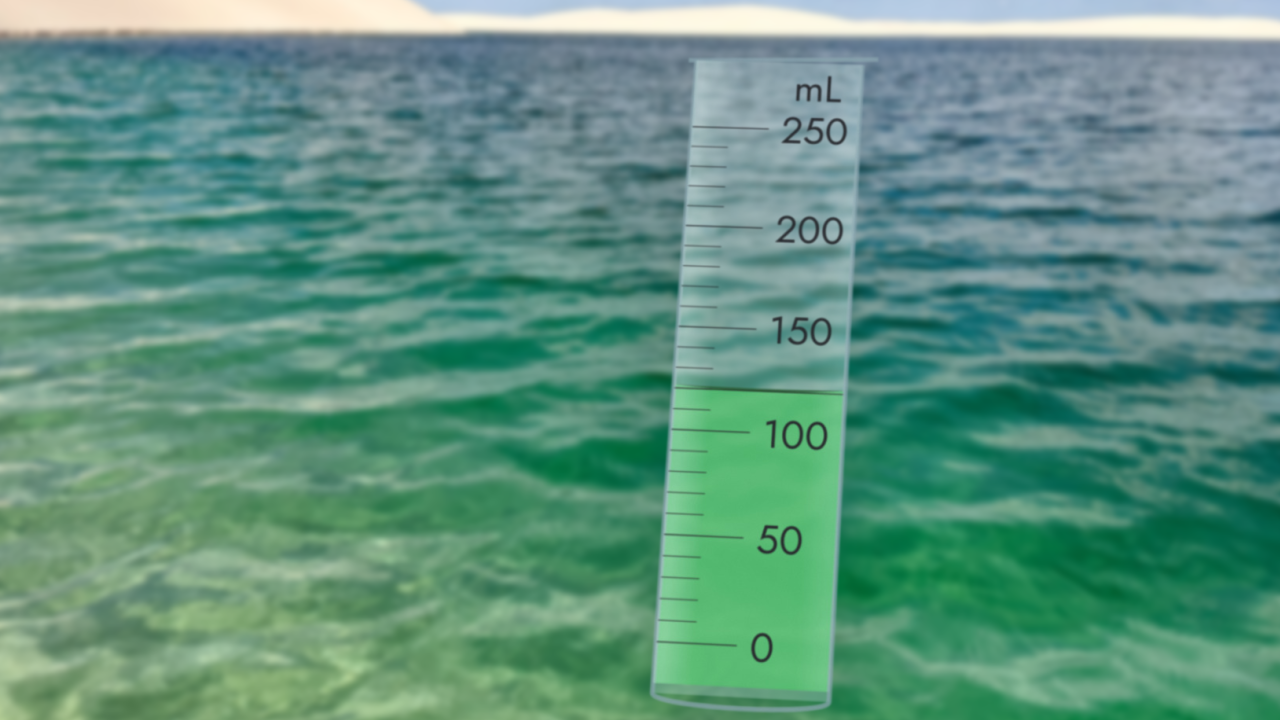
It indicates mL 120
